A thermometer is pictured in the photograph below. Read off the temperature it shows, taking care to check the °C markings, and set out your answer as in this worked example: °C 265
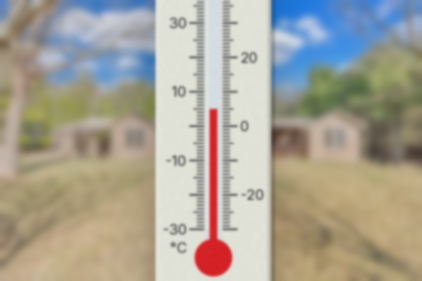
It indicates °C 5
